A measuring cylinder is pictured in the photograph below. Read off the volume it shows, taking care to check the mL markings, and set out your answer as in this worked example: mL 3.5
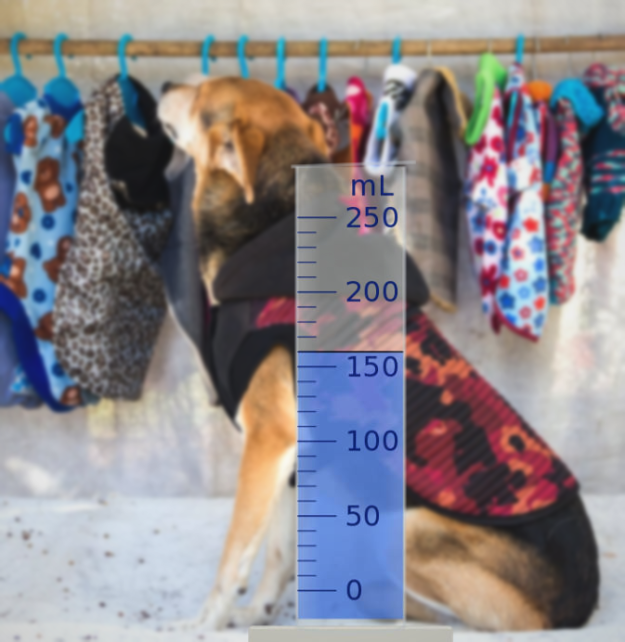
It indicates mL 160
